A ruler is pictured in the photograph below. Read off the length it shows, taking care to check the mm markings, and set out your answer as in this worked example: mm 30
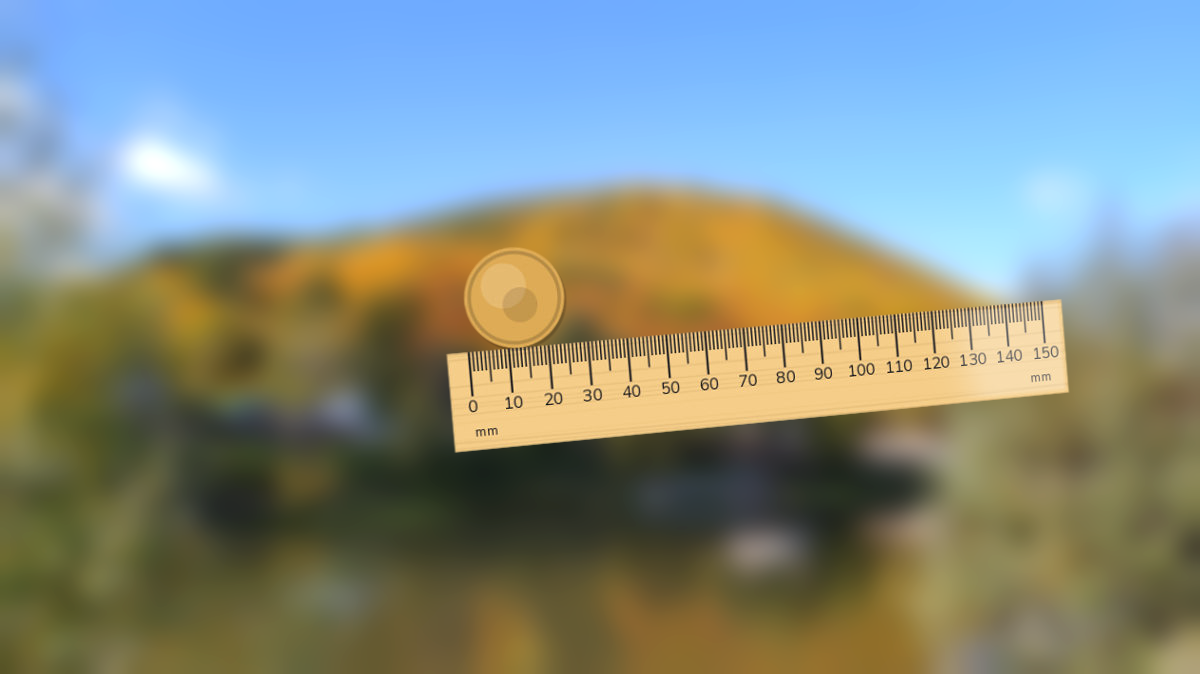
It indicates mm 25
